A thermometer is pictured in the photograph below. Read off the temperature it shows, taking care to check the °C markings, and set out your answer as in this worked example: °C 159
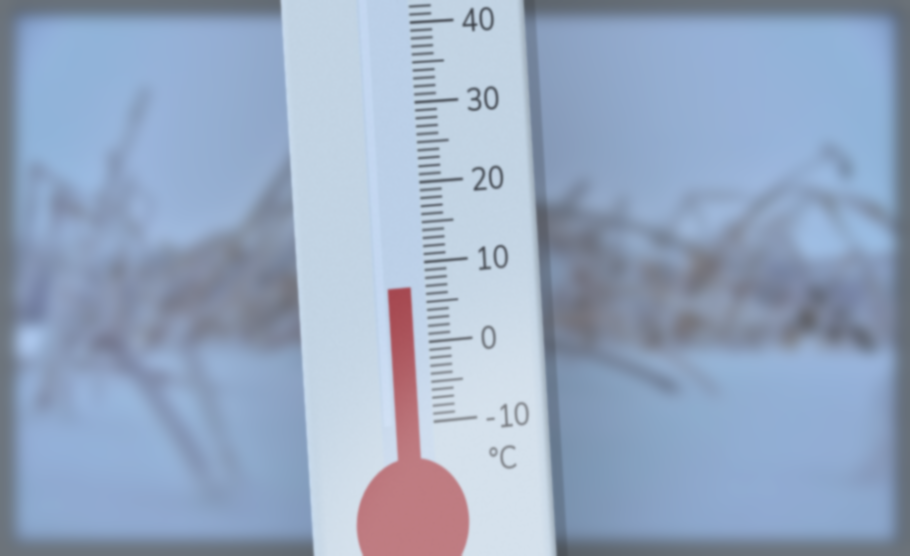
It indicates °C 7
